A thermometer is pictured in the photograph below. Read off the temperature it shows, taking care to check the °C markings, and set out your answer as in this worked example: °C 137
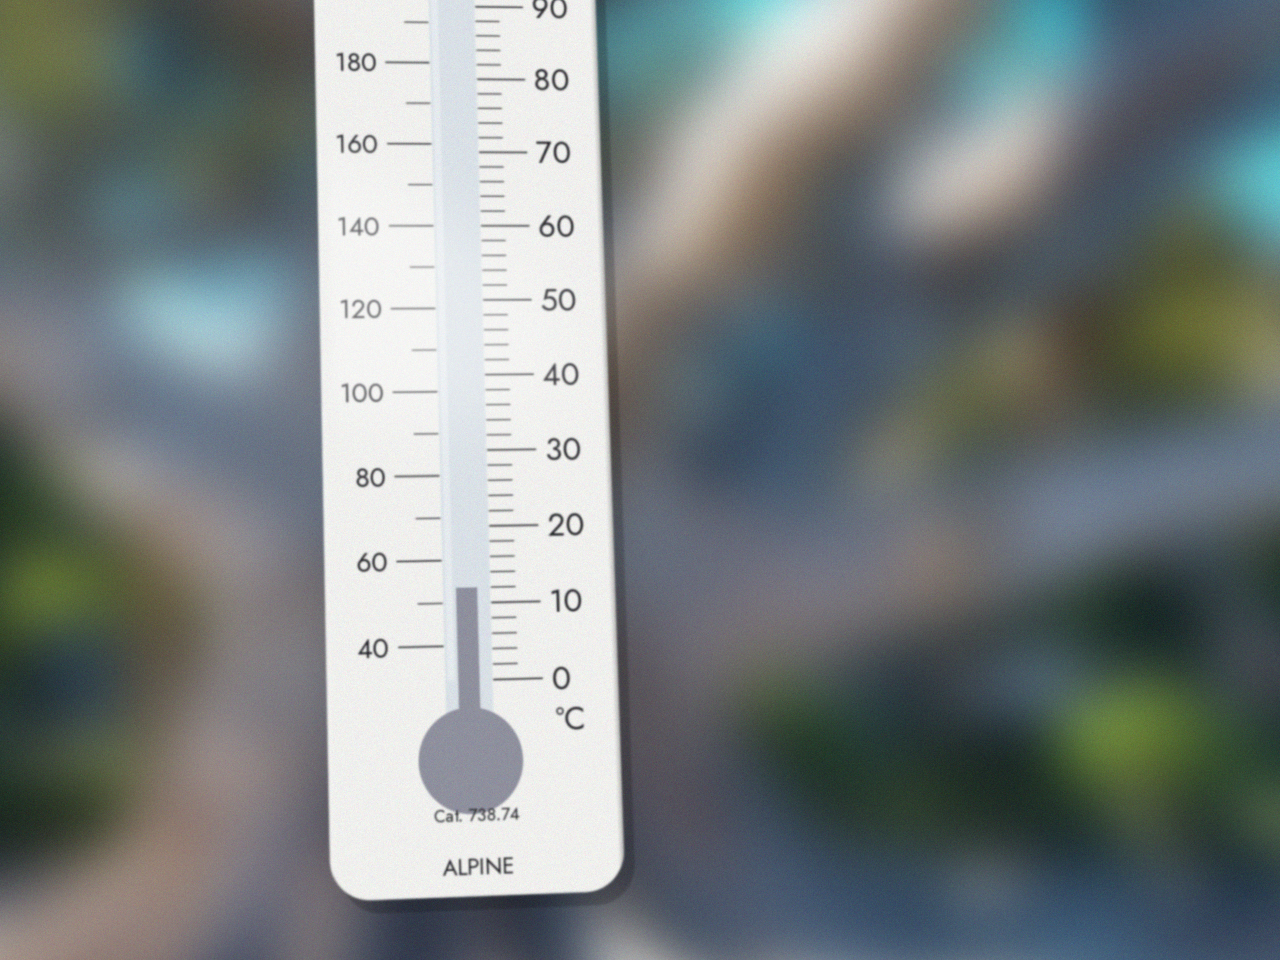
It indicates °C 12
